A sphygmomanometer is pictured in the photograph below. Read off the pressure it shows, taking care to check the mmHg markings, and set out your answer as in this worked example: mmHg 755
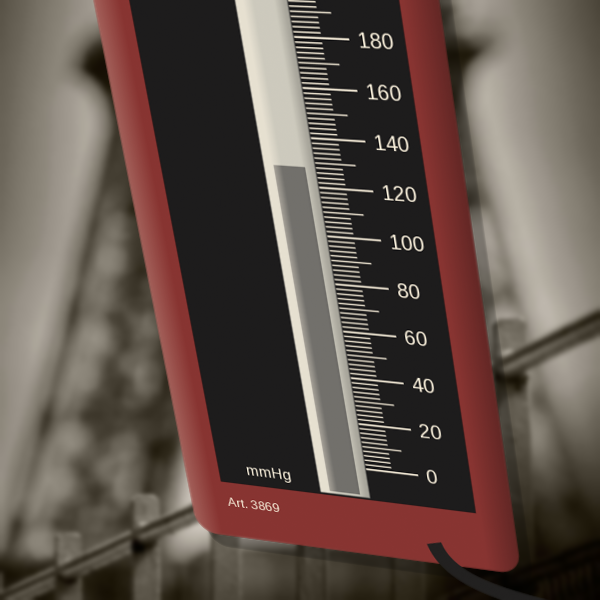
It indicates mmHg 128
